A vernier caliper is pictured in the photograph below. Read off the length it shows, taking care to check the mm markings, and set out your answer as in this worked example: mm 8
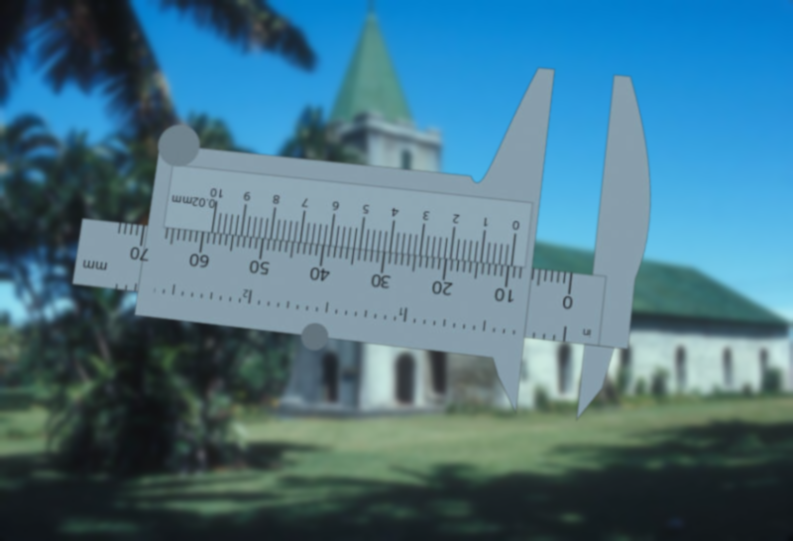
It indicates mm 9.5
